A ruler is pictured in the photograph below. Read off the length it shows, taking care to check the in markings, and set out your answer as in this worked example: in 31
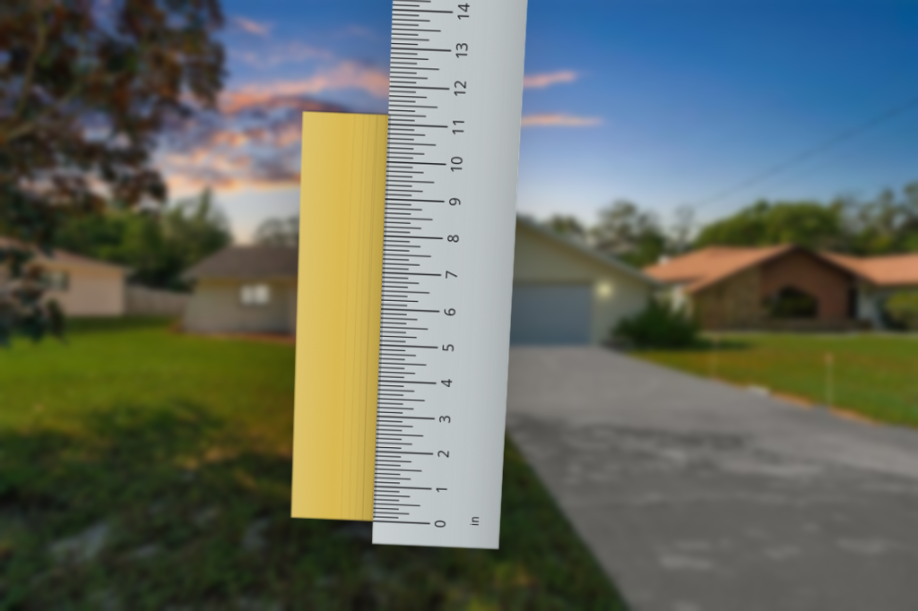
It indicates in 11.25
